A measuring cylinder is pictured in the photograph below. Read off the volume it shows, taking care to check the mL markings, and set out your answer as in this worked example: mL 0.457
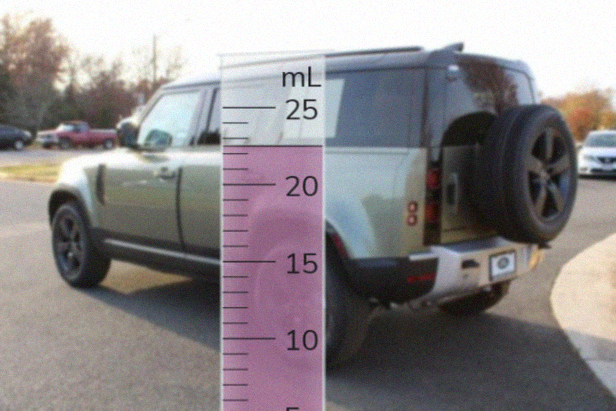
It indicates mL 22.5
